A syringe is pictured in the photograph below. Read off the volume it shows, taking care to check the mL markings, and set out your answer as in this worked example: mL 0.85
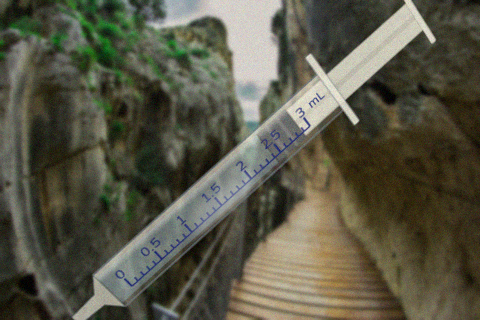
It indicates mL 2.4
